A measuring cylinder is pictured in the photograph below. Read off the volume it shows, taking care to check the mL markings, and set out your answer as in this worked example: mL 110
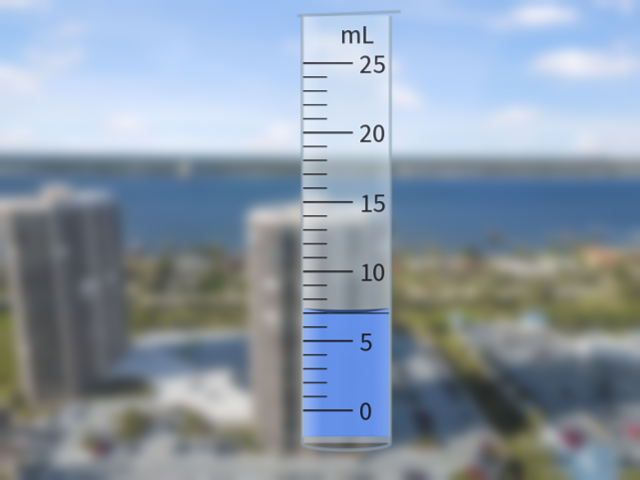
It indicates mL 7
